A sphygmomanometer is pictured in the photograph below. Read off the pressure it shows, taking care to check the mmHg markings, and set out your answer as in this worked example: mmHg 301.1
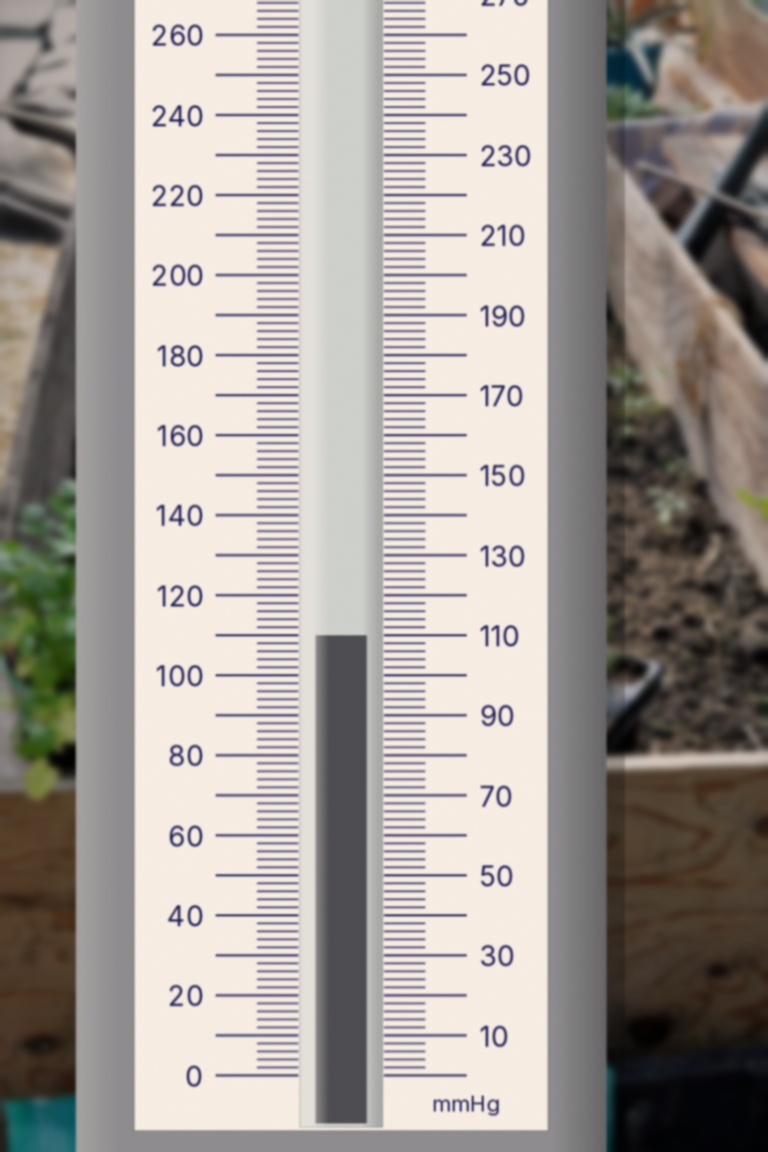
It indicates mmHg 110
